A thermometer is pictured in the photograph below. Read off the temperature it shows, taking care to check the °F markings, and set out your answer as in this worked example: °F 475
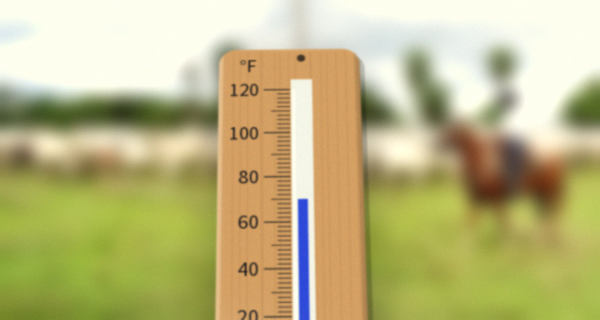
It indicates °F 70
